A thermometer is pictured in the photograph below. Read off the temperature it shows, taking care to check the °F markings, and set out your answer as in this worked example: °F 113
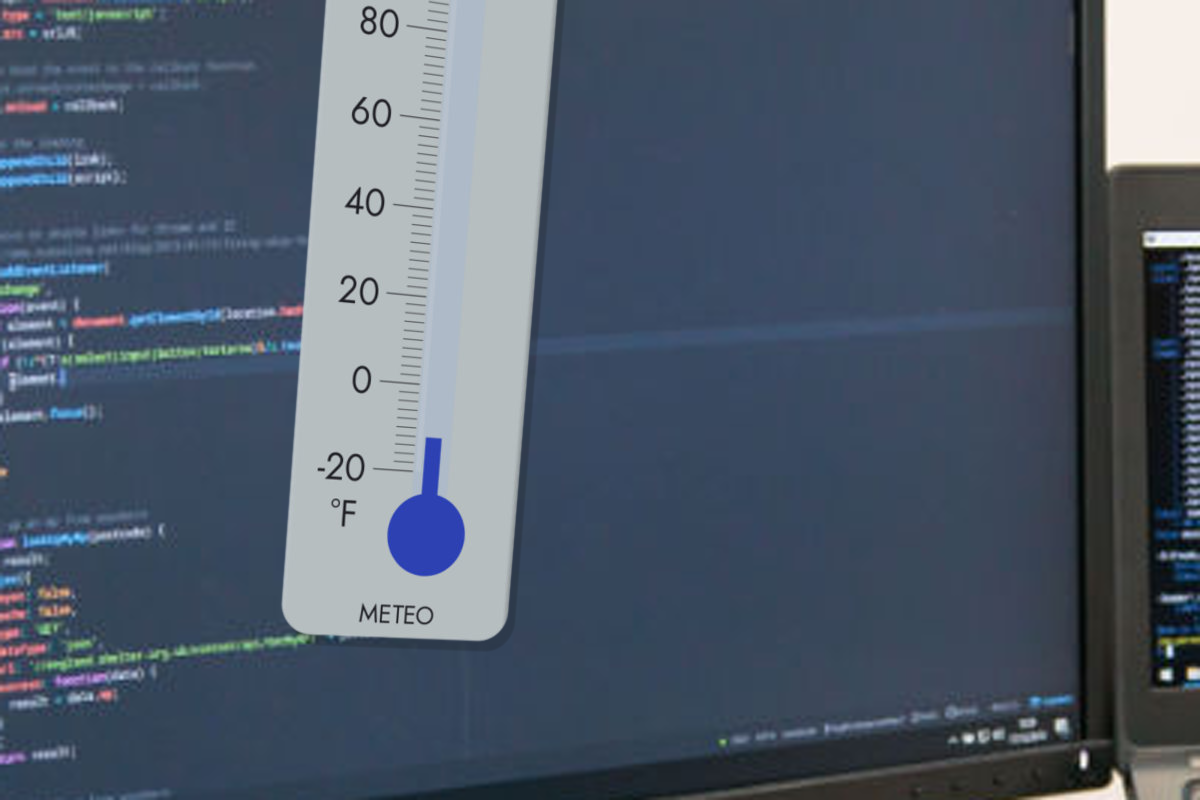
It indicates °F -12
